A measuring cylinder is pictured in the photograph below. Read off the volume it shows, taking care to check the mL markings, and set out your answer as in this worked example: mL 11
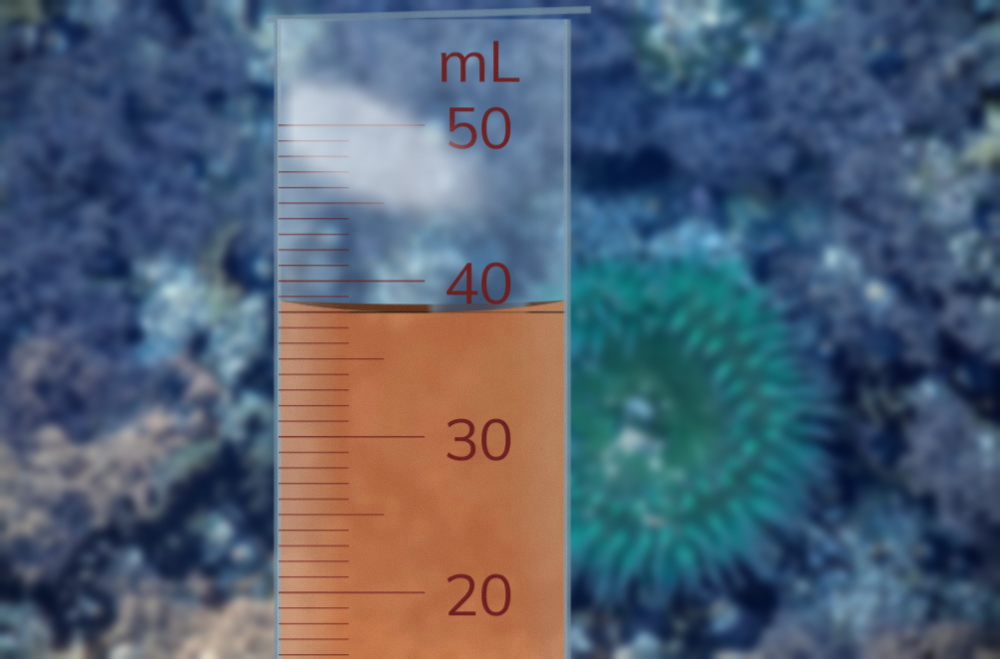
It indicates mL 38
